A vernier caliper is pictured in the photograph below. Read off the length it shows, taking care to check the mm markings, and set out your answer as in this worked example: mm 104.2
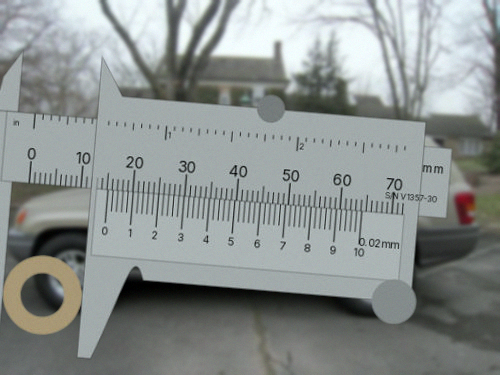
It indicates mm 15.2
